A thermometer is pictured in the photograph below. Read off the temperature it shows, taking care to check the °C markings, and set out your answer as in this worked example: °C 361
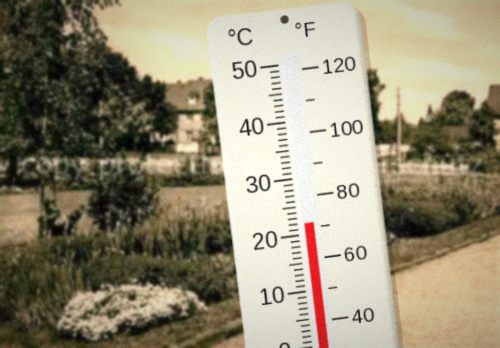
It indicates °C 22
